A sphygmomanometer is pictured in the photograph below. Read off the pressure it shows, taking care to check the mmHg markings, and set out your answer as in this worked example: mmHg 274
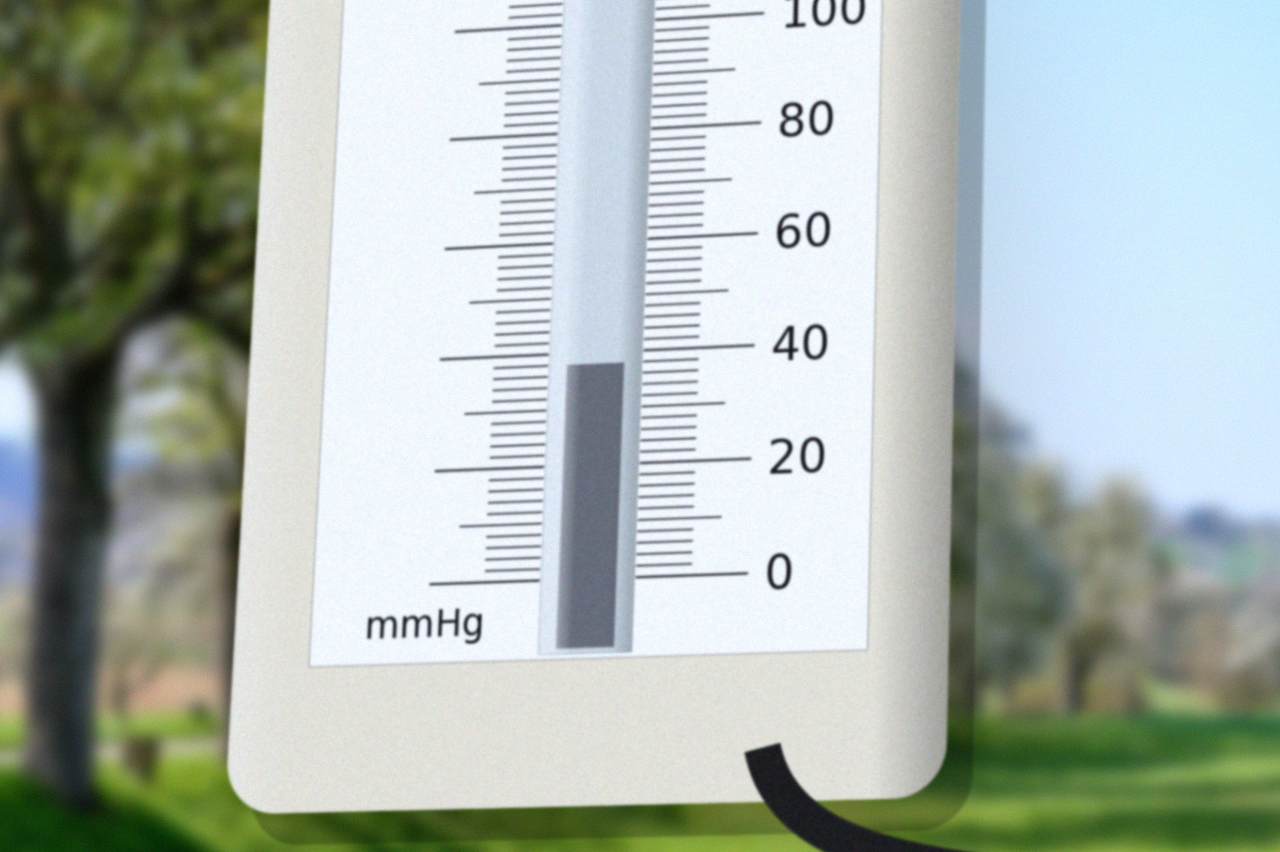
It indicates mmHg 38
